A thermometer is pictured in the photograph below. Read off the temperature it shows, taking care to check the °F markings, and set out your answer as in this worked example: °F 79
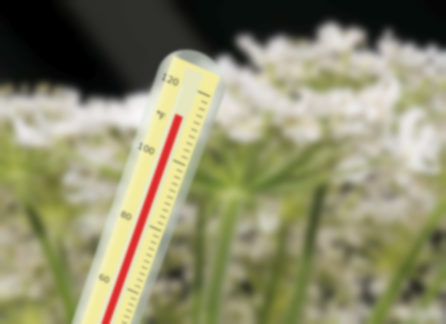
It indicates °F 112
